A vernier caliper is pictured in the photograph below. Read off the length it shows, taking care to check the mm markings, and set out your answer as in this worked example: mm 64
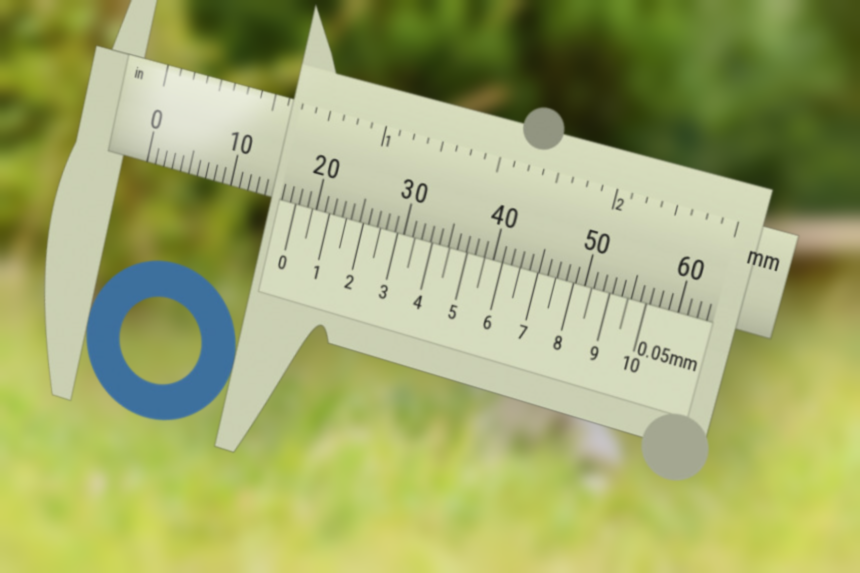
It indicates mm 17.6
